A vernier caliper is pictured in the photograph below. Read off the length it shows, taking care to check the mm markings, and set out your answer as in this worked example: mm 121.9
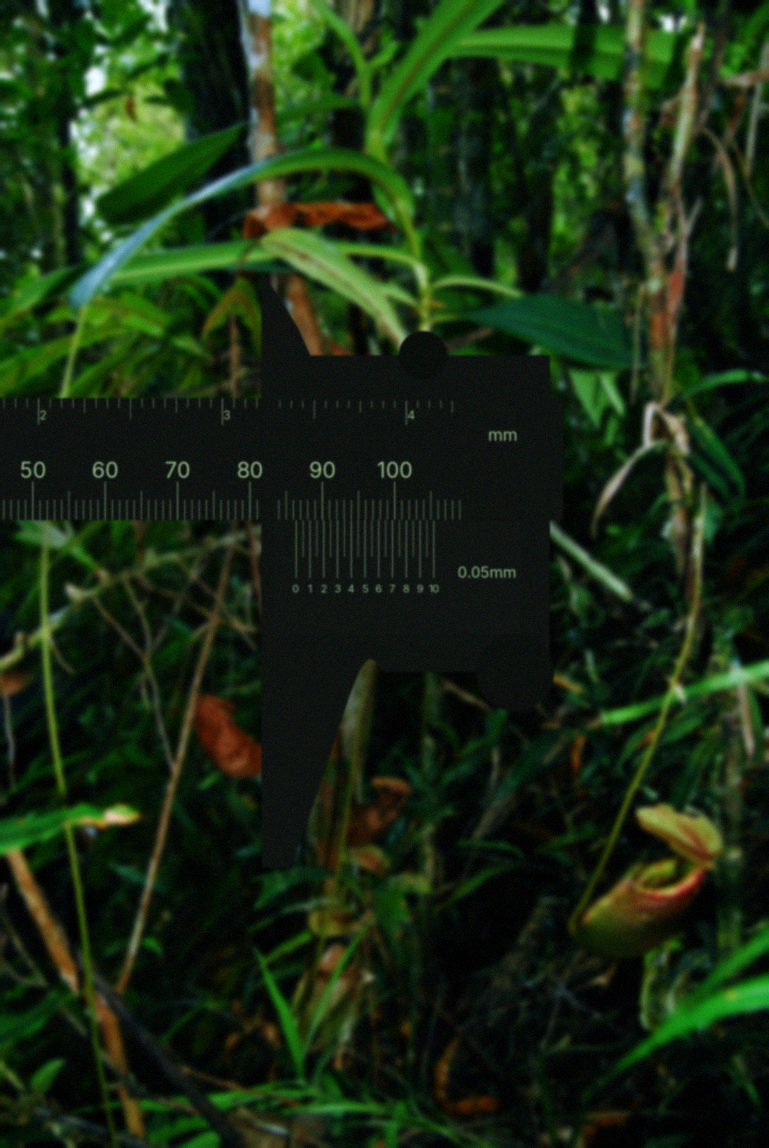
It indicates mm 86.4
